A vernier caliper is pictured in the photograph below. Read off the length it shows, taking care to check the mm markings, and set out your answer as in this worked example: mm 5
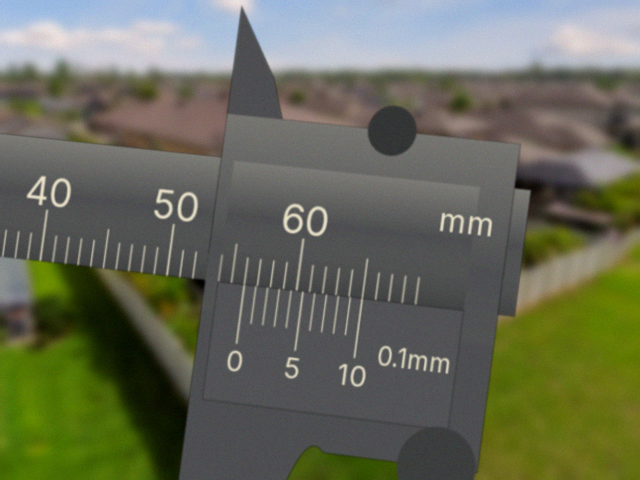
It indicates mm 56.0
